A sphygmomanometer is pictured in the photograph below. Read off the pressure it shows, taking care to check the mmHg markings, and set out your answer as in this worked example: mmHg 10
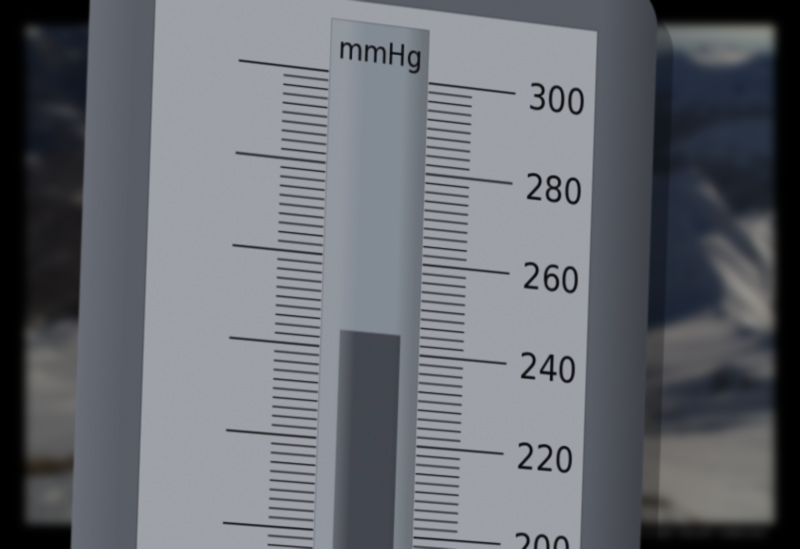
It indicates mmHg 244
